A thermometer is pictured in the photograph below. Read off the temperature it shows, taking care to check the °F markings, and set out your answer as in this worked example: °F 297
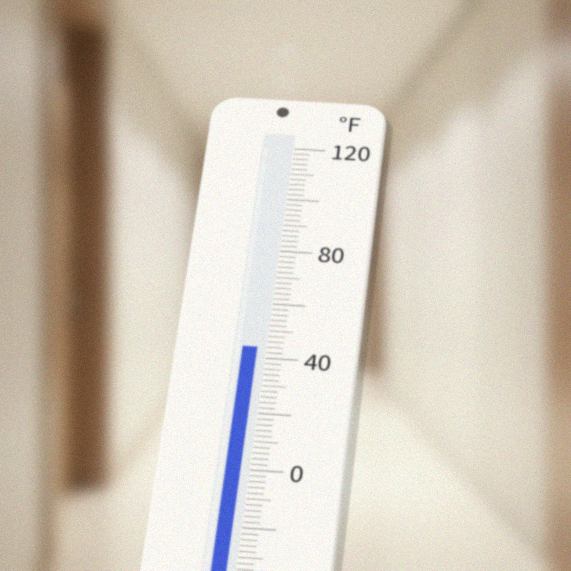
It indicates °F 44
